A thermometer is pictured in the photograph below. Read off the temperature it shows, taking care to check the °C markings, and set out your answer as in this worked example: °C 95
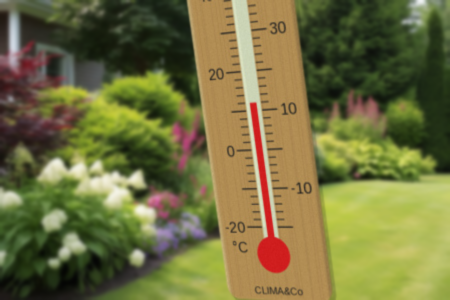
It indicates °C 12
